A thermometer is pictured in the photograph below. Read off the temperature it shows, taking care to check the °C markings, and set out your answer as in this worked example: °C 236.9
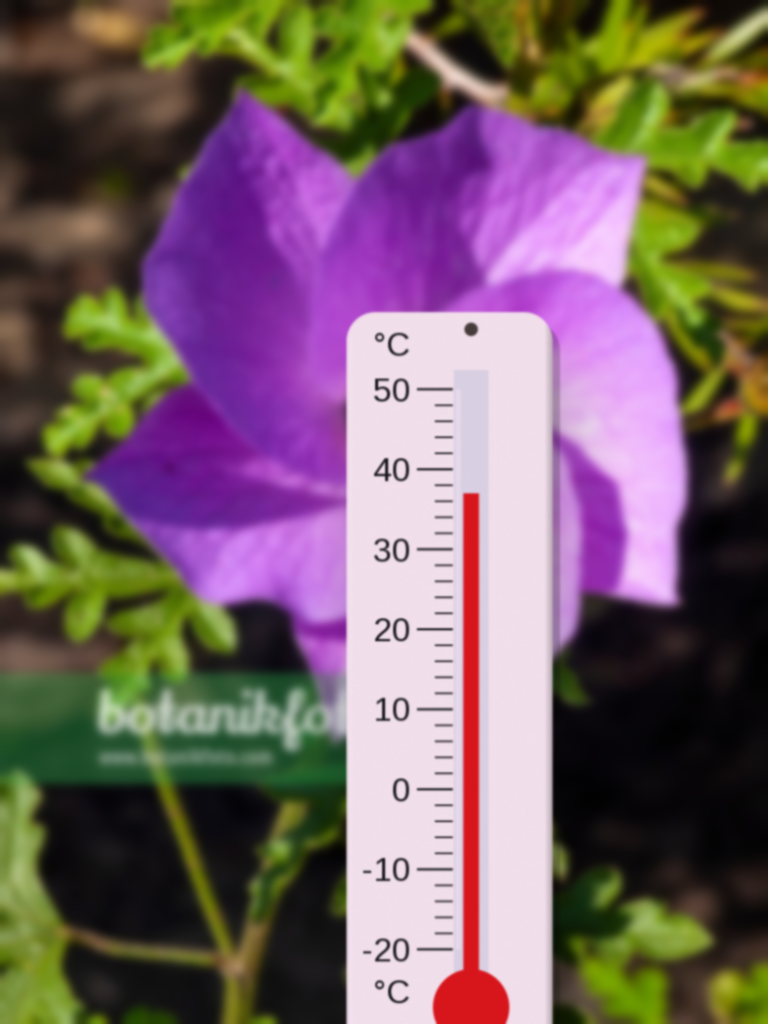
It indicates °C 37
